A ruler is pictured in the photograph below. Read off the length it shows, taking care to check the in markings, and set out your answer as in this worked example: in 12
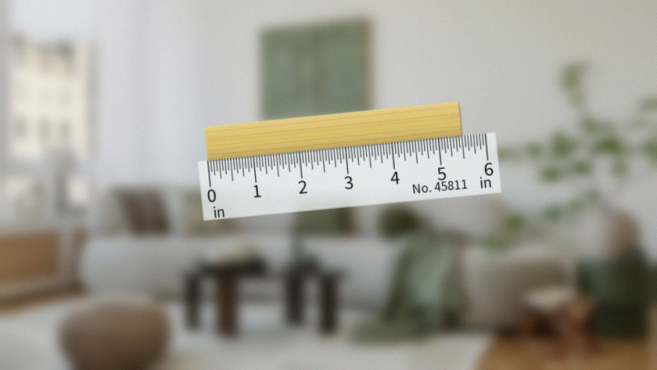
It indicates in 5.5
